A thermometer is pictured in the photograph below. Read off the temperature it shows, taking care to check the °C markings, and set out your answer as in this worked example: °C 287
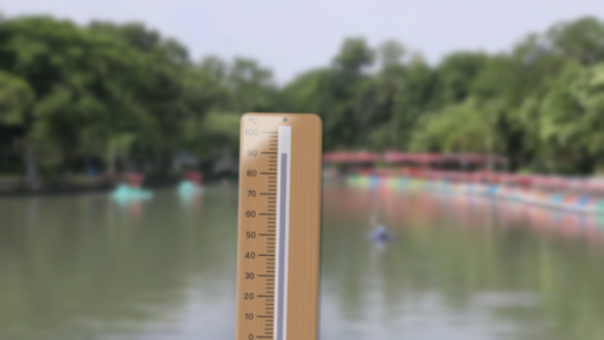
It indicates °C 90
